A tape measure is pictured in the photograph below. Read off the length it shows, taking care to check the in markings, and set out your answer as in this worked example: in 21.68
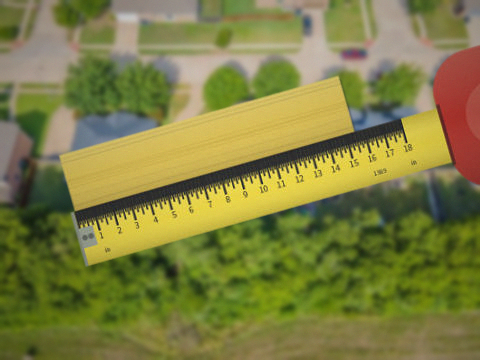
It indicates in 15.5
